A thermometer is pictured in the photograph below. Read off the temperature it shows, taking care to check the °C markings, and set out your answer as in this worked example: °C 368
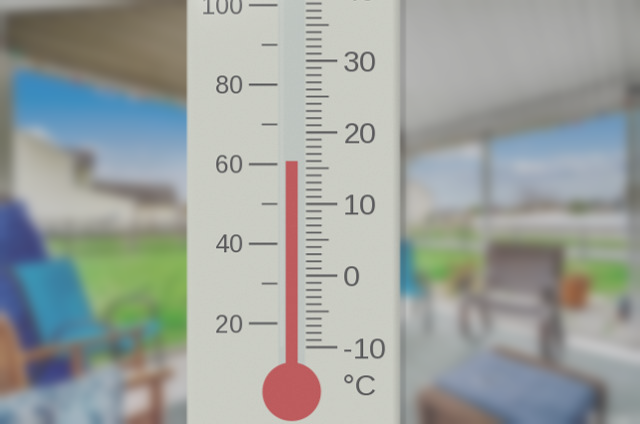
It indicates °C 16
